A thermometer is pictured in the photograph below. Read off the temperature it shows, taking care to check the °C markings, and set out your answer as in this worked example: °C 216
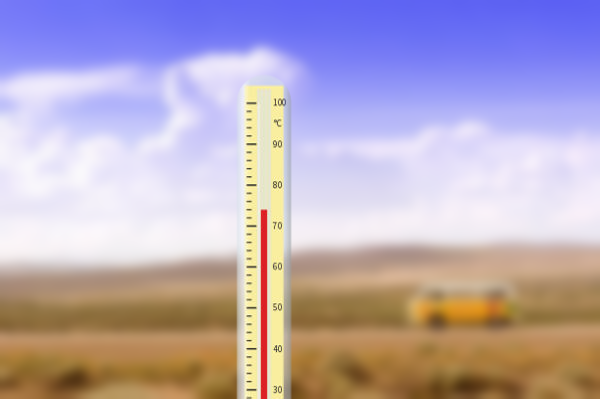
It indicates °C 74
